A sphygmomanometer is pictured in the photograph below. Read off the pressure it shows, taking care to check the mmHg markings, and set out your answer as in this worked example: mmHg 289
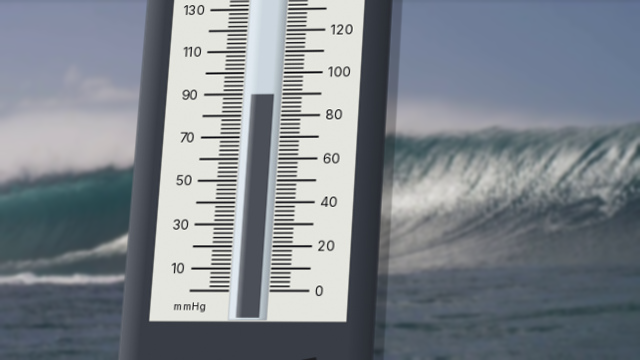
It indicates mmHg 90
